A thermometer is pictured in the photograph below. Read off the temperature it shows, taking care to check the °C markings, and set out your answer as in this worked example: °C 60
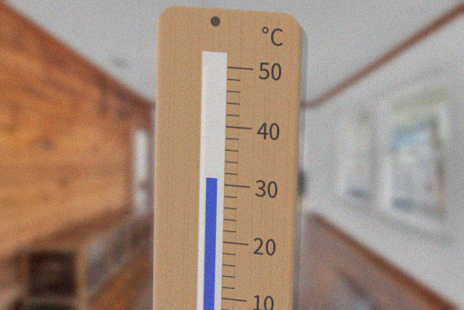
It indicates °C 31
